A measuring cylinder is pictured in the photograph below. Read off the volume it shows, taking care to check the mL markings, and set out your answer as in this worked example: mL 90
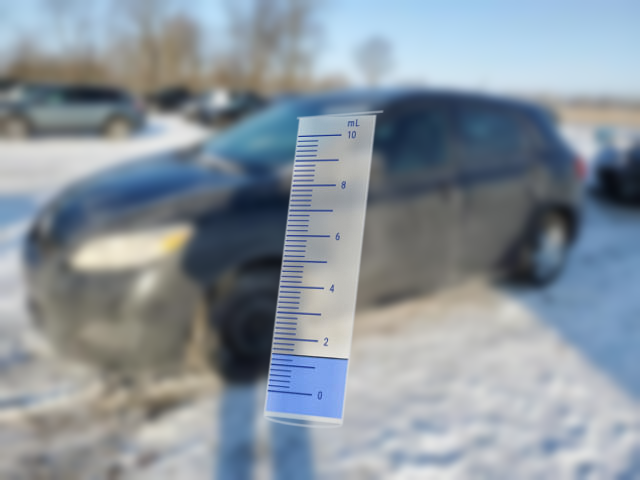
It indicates mL 1.4
